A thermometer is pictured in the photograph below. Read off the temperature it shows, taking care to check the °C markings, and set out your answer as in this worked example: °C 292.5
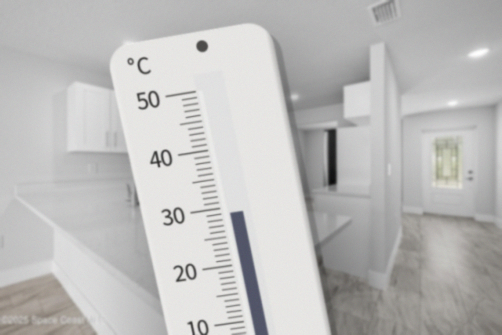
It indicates °C 29
